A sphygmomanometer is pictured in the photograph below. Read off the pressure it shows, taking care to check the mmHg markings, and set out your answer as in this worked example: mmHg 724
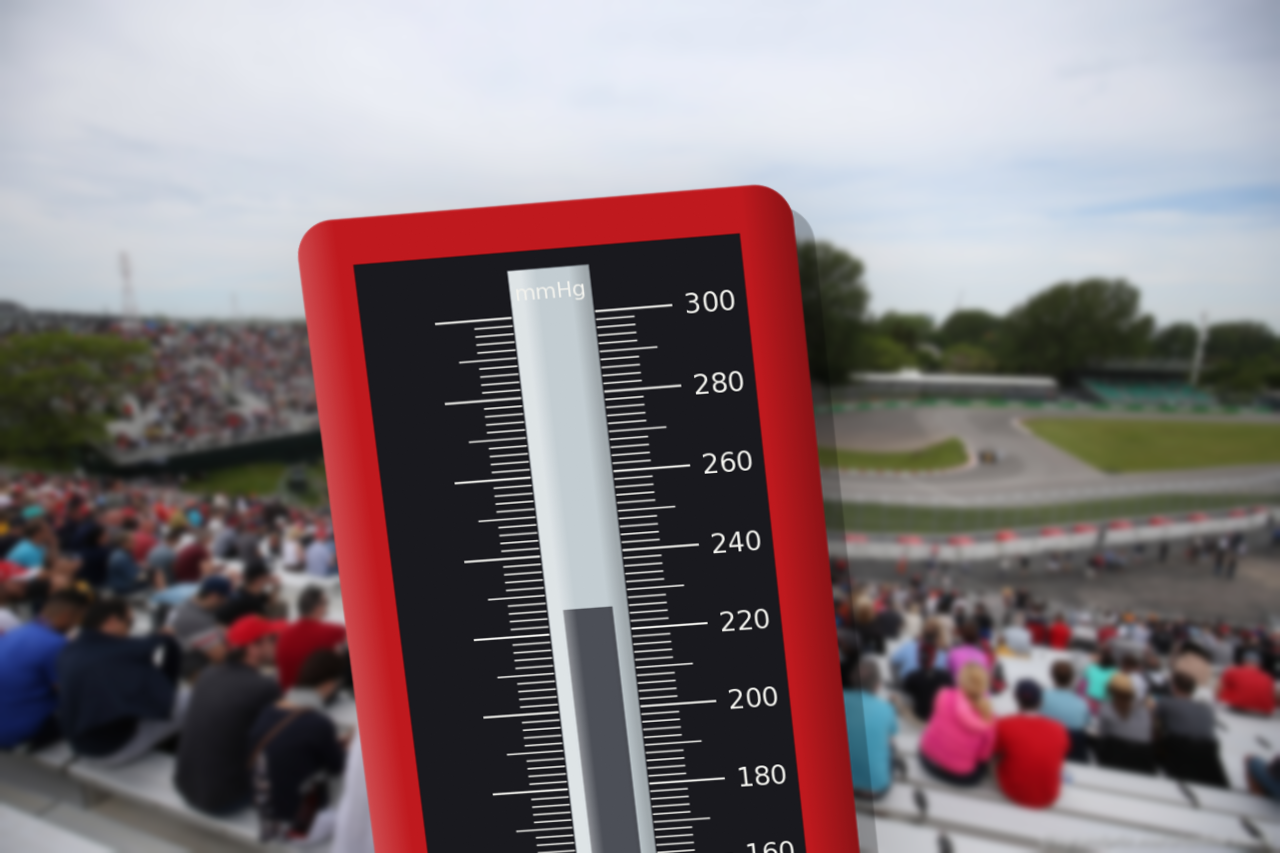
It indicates mmHg 226
